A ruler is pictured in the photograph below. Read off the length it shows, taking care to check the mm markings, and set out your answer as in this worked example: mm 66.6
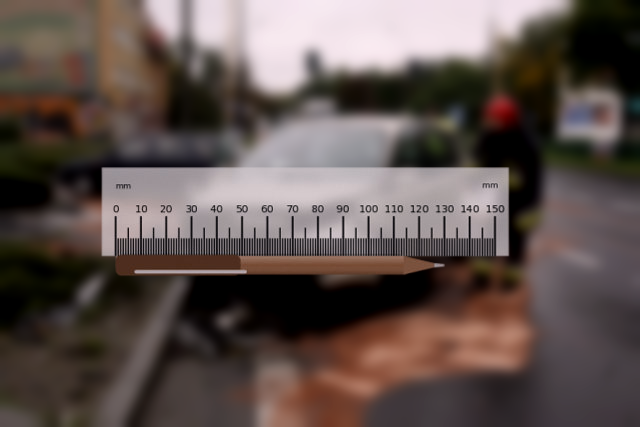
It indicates mm 130
